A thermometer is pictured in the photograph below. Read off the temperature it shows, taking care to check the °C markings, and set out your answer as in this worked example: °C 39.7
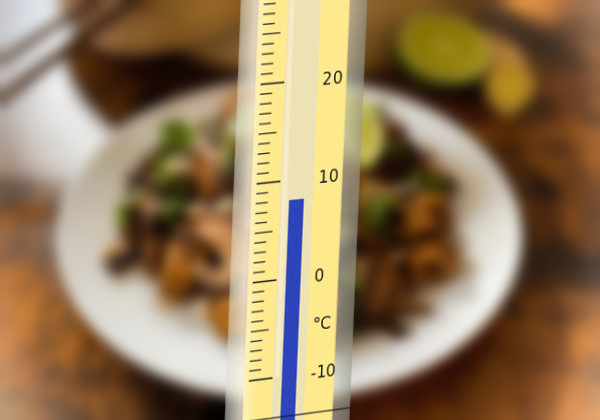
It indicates °C 8
